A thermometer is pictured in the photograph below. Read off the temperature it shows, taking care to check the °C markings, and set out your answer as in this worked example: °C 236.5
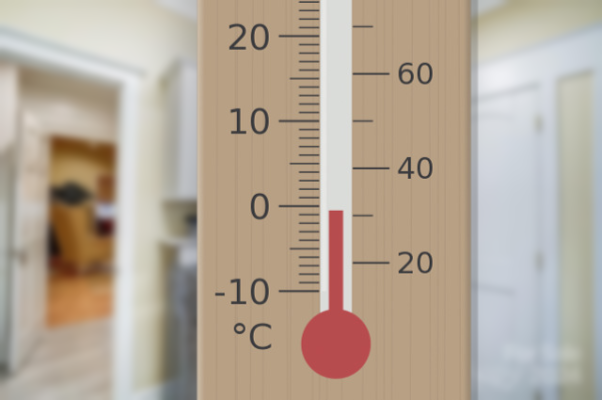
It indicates °C -0.5
